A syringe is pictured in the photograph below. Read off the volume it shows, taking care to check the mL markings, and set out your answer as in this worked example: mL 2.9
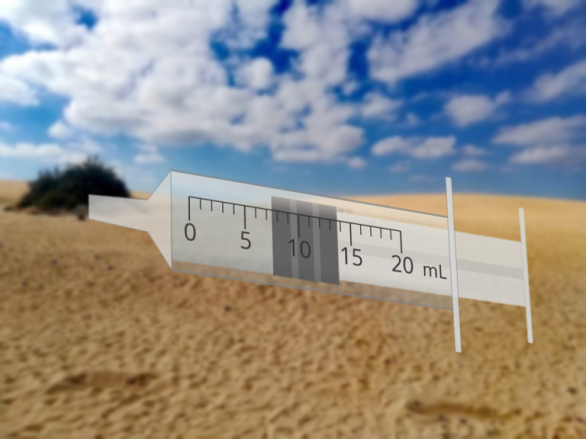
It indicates mL 7.5
